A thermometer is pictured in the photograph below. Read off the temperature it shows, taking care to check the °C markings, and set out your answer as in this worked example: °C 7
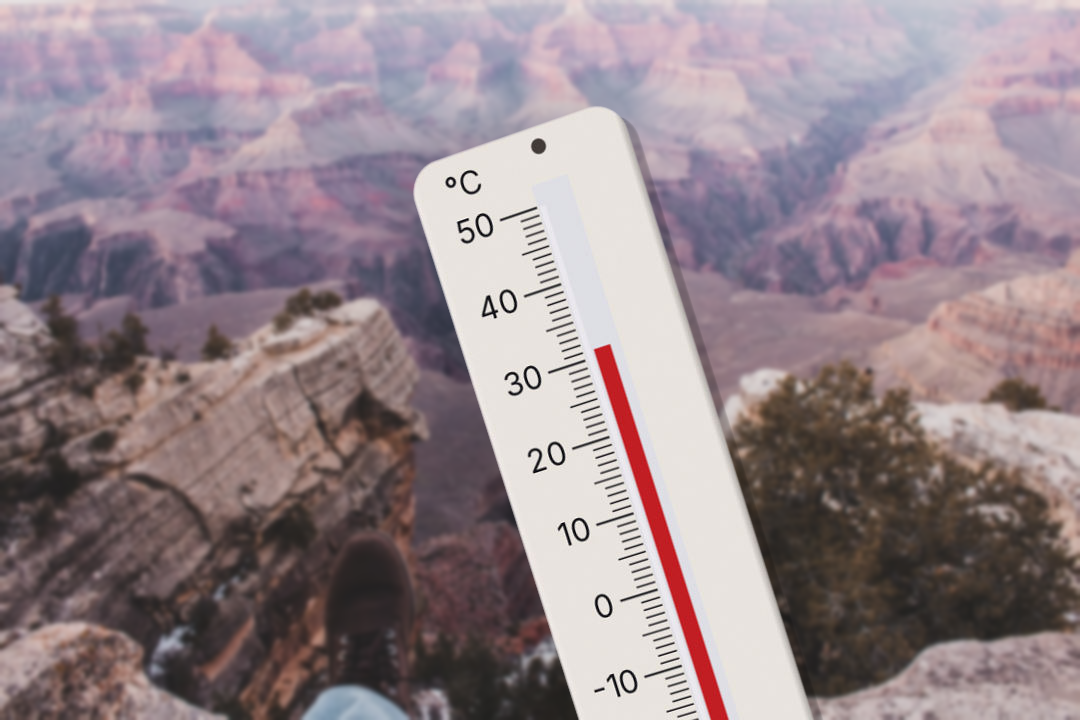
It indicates °C 31
